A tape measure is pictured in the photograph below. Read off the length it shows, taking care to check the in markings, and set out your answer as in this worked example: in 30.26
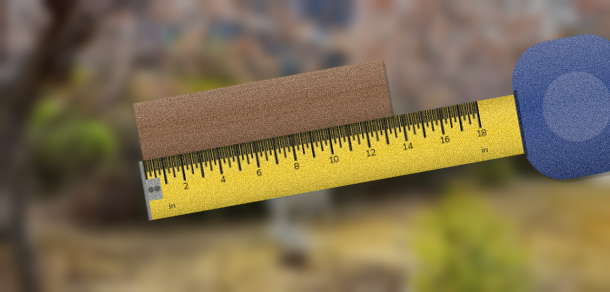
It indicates in 13.5
